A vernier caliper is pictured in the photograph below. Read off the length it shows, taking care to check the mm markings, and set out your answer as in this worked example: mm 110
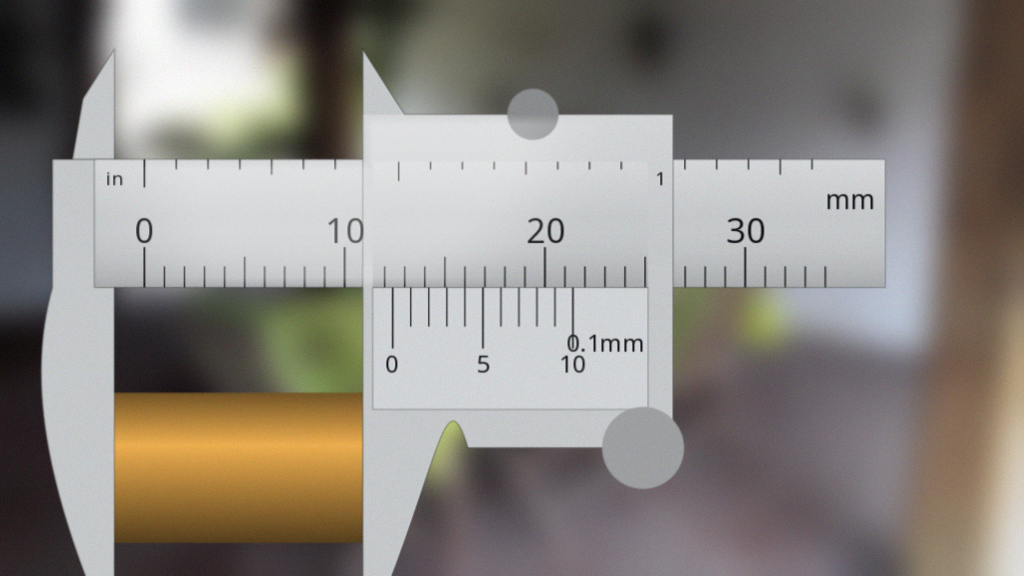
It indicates mm 12.4
